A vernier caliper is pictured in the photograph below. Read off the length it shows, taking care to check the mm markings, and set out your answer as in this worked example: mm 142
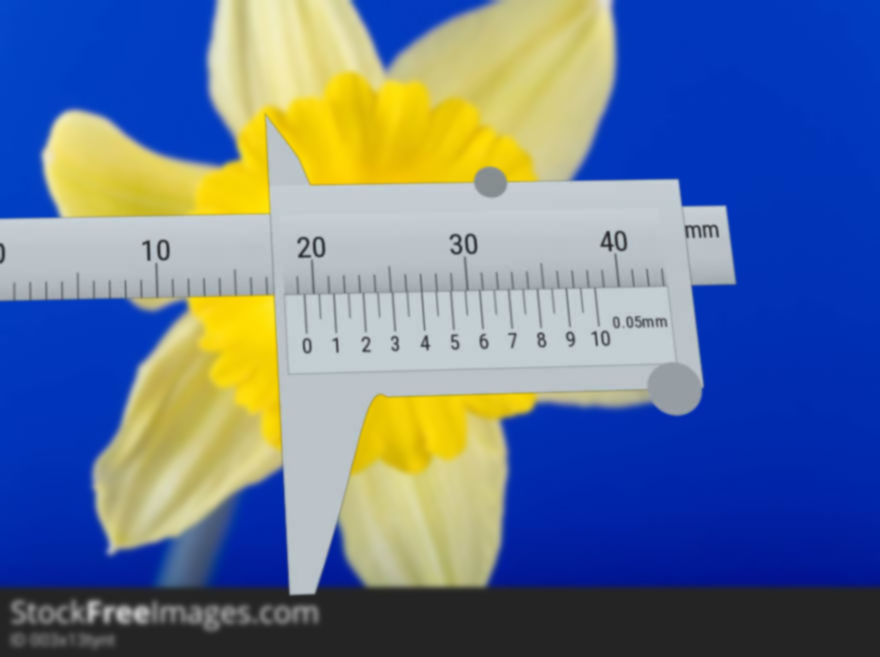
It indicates mm 19.4
